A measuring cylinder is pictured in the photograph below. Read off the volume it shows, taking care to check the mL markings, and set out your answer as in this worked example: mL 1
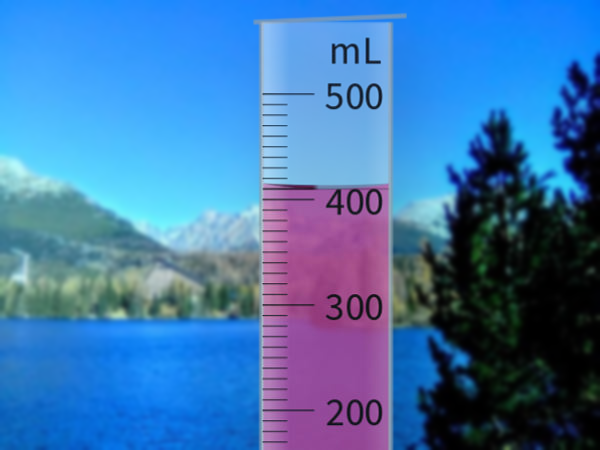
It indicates mL 410
